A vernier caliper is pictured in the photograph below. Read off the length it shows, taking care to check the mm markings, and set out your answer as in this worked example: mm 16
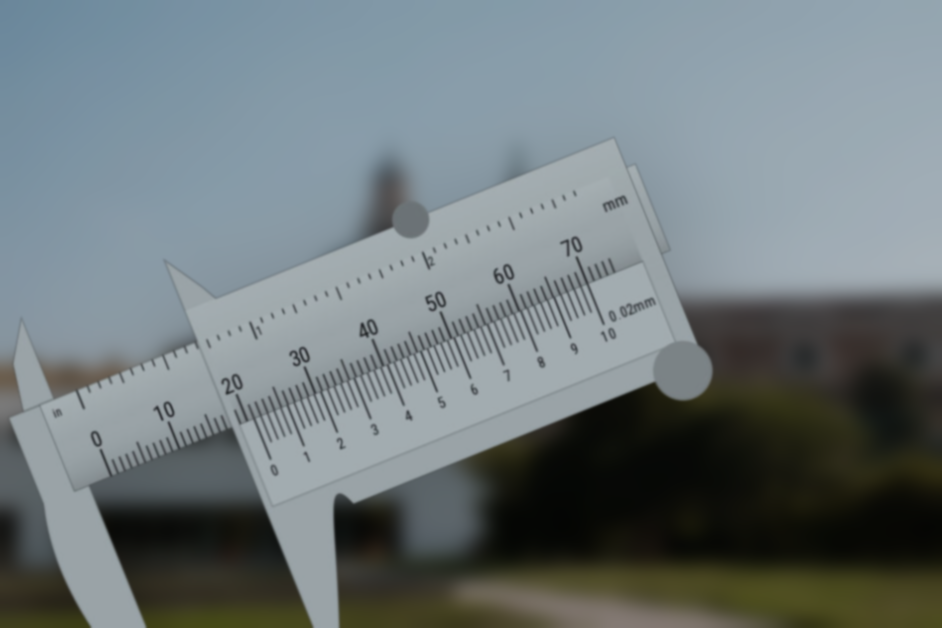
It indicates mm 21.0
